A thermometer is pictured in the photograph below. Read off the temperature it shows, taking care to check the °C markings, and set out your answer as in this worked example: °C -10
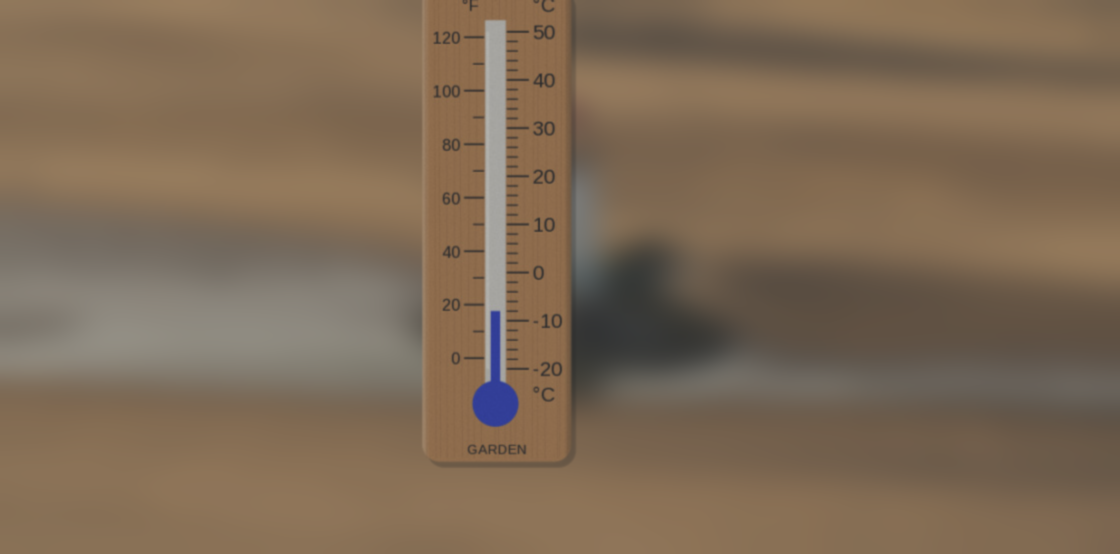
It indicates °C -8
